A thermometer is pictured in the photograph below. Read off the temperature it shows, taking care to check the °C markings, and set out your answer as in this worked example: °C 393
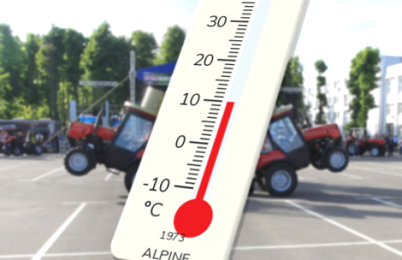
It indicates °C 10
